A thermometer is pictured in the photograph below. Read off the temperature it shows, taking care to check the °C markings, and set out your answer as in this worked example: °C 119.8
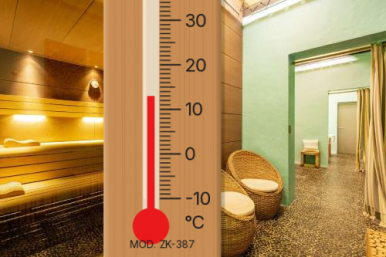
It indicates °C 13
